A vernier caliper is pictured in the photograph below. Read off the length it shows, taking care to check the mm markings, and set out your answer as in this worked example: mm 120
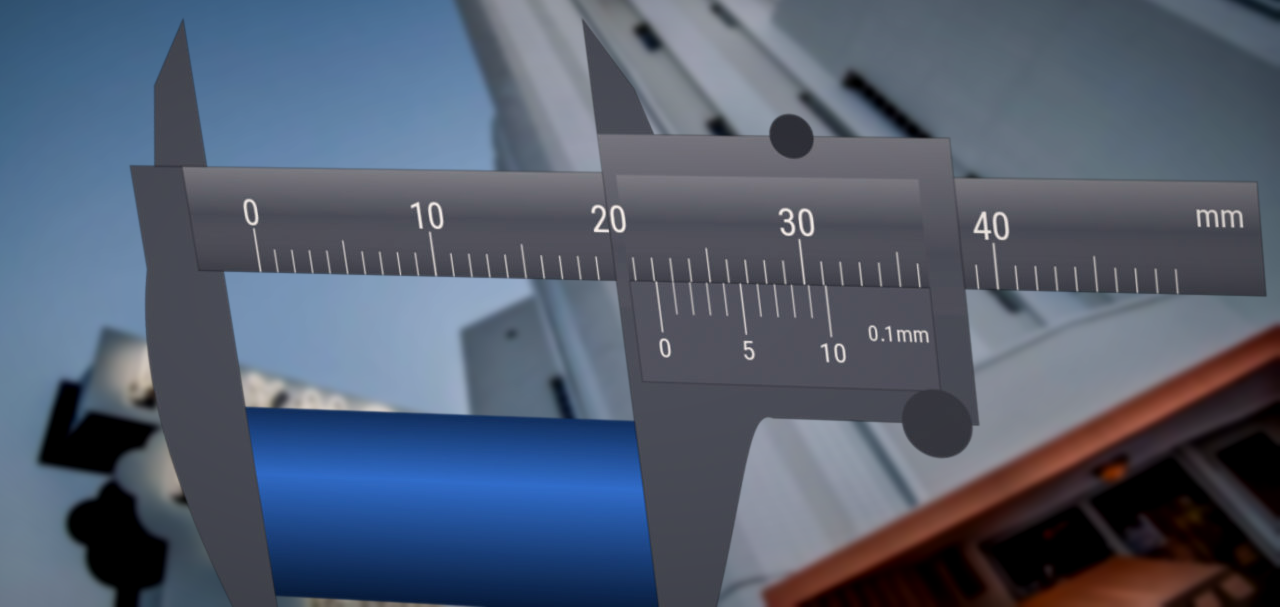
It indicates mm 22.1
